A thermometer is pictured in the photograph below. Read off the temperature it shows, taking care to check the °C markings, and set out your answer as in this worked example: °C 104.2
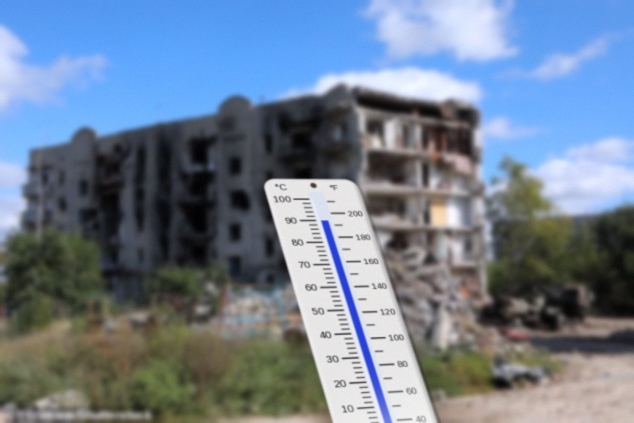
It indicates °C 90
